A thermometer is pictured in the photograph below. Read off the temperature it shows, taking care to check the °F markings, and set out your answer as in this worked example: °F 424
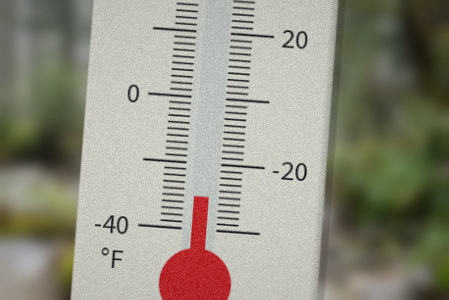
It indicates °F -30
